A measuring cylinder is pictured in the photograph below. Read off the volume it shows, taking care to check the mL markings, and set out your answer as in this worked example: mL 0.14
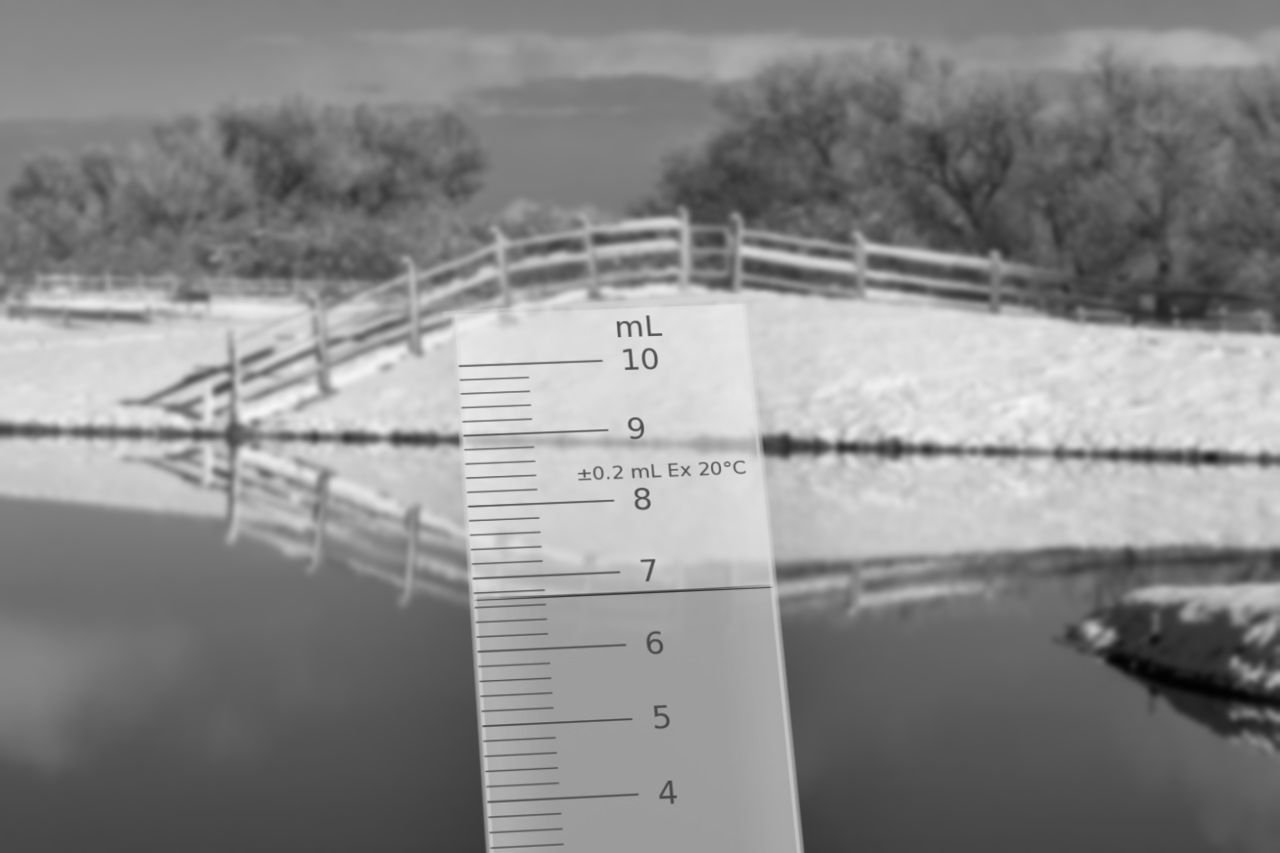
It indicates mL 6.7
